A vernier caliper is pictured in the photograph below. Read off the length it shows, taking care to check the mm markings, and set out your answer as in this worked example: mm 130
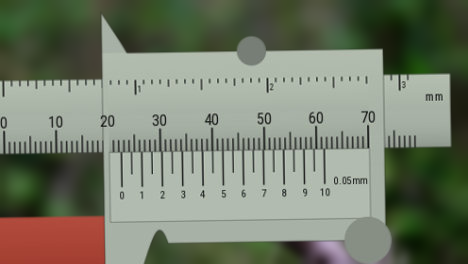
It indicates mm 22.5
